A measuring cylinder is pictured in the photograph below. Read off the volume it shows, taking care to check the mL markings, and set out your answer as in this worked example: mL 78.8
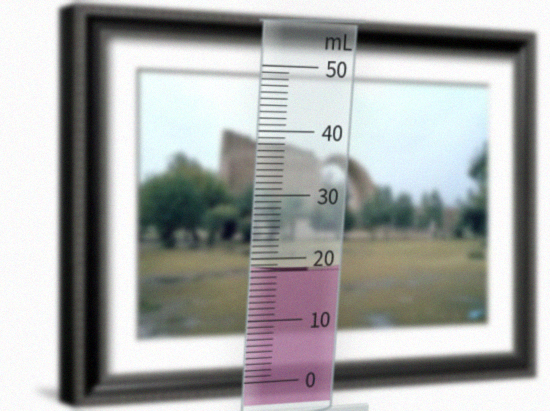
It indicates mL 18
